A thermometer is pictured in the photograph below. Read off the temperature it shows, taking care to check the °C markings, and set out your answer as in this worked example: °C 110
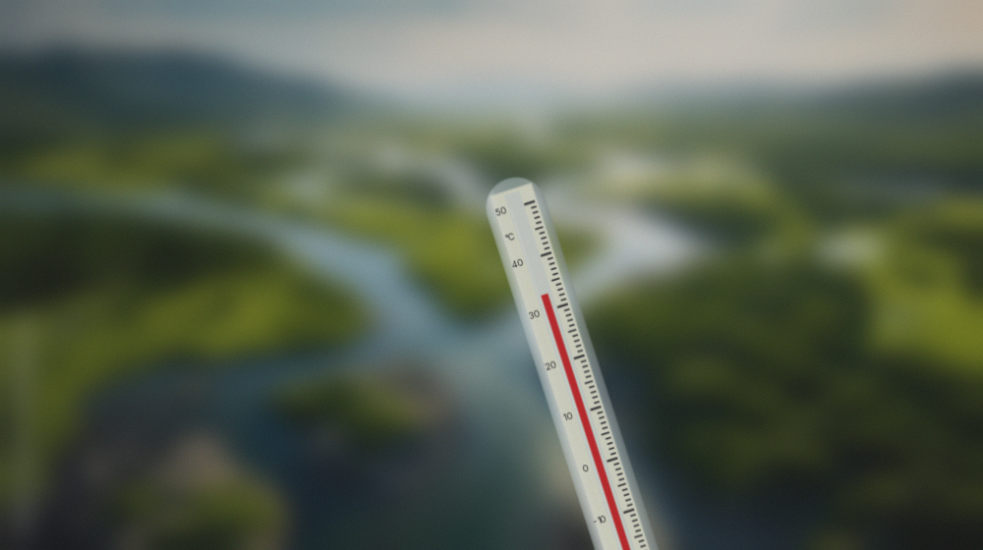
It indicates °C 33
